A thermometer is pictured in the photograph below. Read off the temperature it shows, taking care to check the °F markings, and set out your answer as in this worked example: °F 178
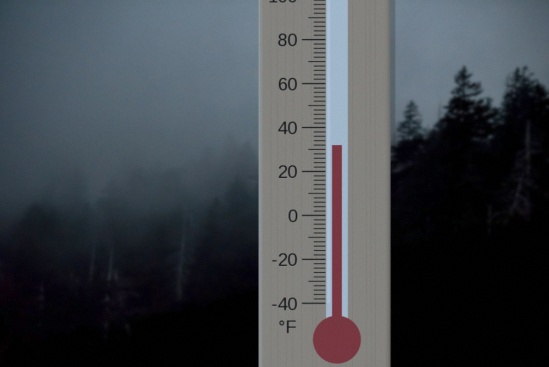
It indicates °F 32
